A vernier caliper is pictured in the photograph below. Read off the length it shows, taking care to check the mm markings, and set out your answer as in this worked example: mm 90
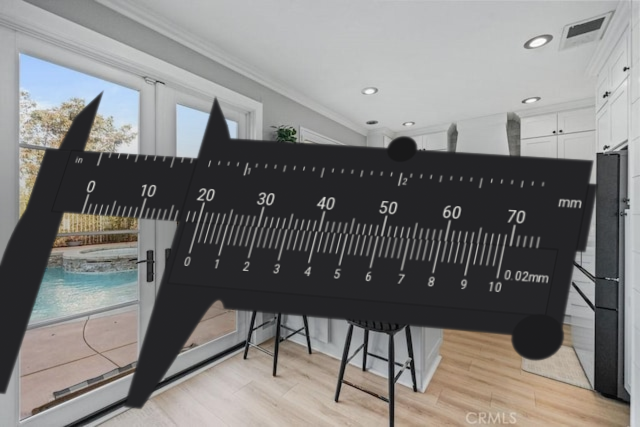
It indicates mm 20.0
